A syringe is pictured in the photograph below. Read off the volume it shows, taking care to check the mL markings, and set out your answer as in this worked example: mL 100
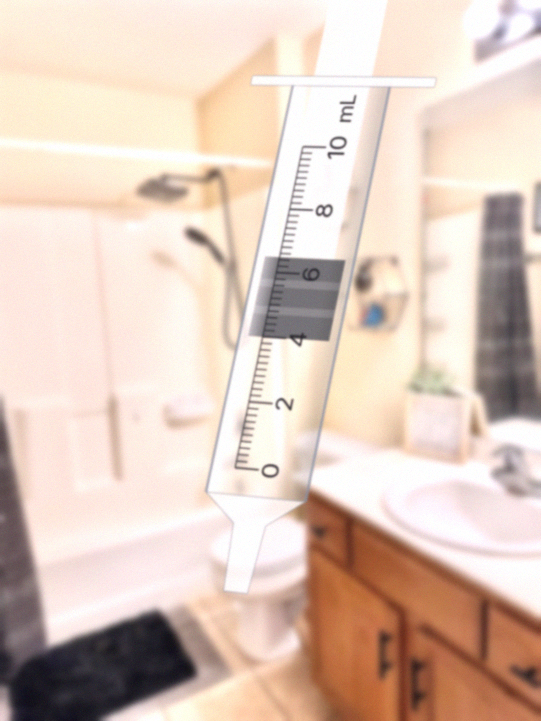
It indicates mL 4
